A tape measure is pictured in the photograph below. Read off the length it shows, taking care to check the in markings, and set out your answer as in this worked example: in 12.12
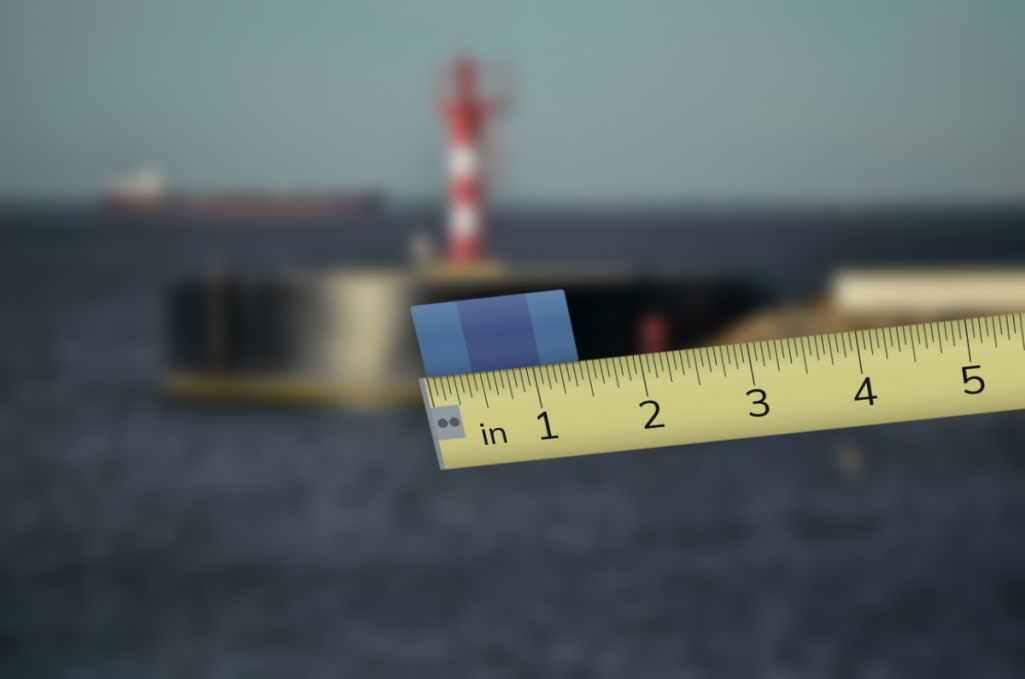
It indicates in 1.4375
